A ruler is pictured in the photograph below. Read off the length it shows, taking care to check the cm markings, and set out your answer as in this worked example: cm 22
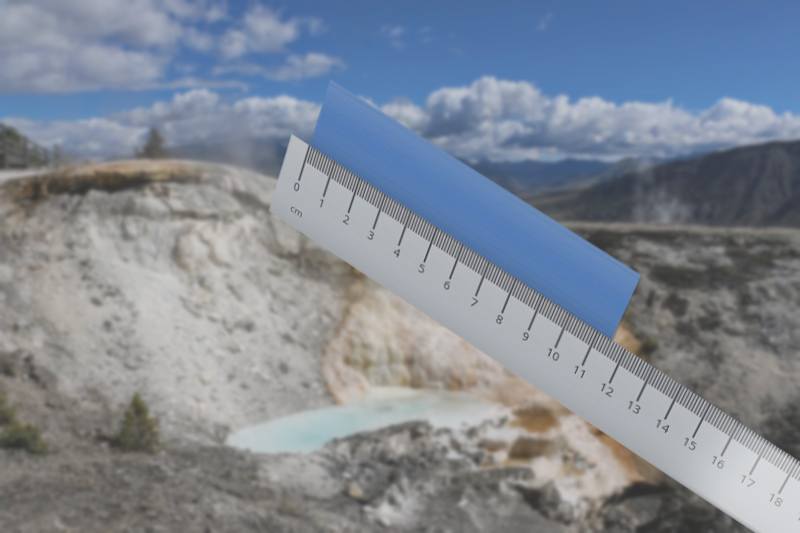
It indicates cm 11.5
